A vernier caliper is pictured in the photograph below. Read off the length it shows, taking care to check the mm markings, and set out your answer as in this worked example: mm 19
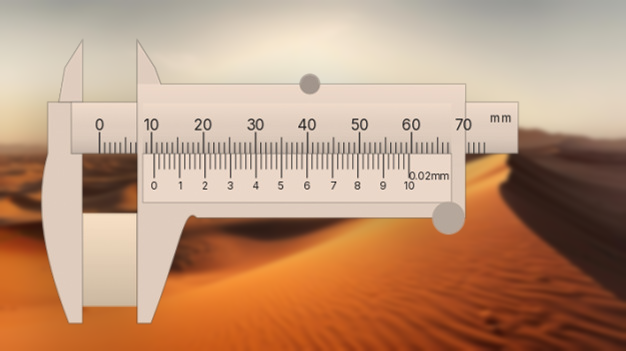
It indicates mm 10.5
